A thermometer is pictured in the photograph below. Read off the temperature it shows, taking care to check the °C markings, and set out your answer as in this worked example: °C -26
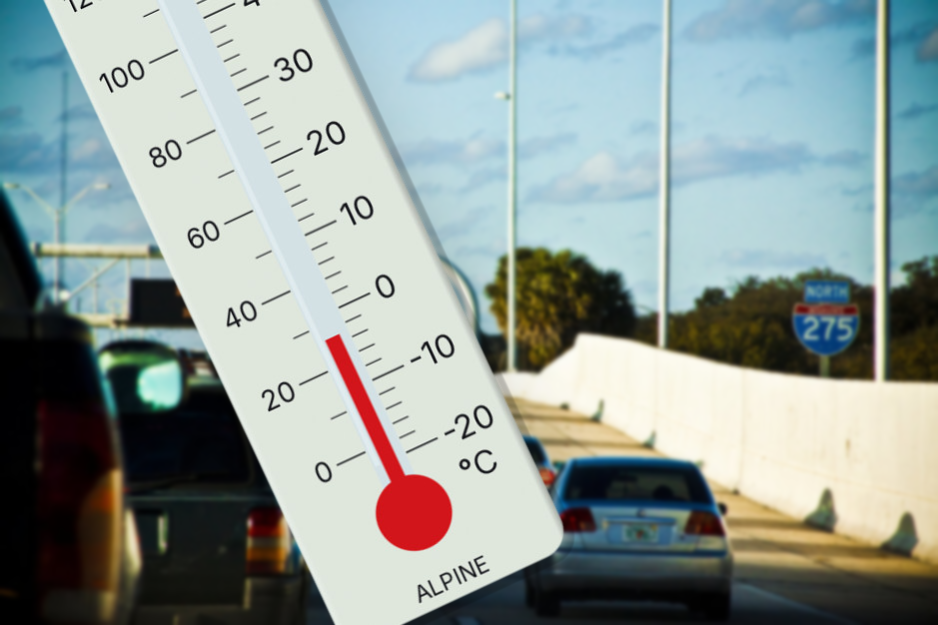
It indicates °C -3
